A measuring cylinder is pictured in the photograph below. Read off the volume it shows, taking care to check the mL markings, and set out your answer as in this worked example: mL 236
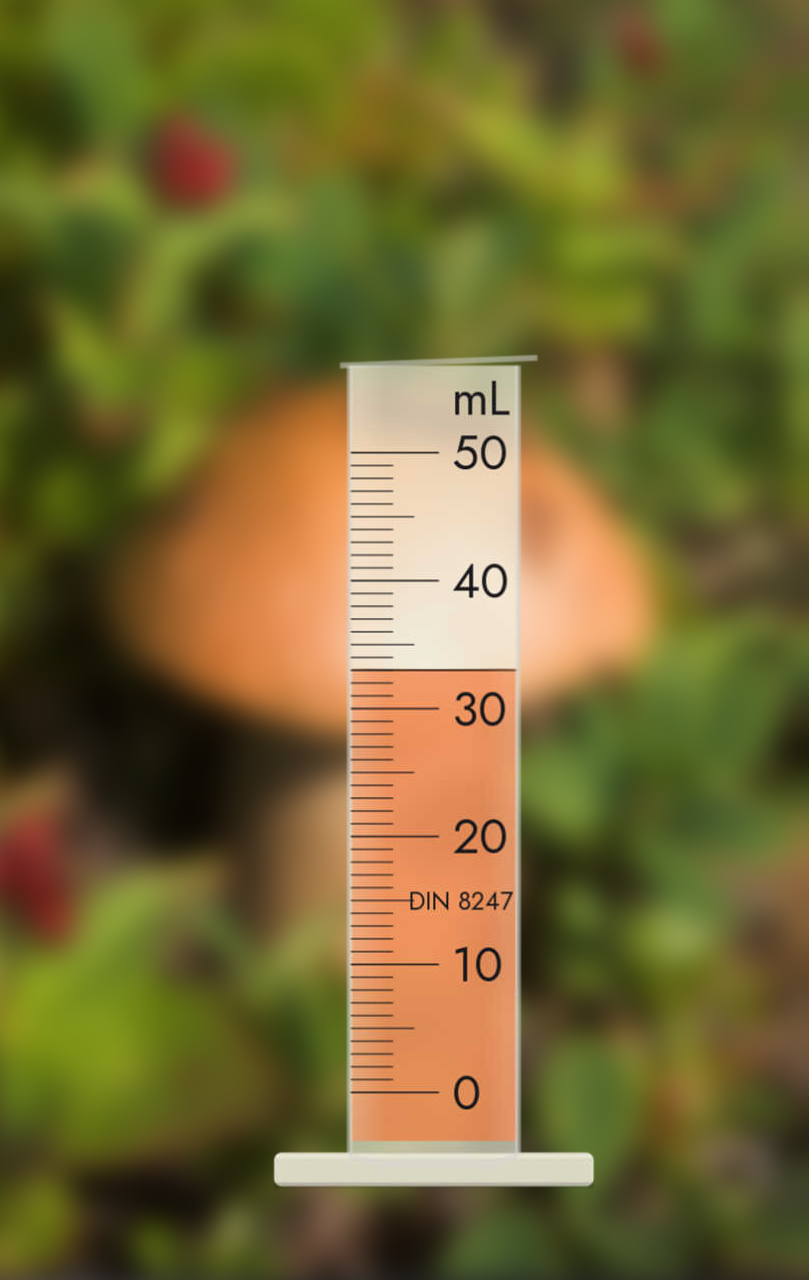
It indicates mL 33
